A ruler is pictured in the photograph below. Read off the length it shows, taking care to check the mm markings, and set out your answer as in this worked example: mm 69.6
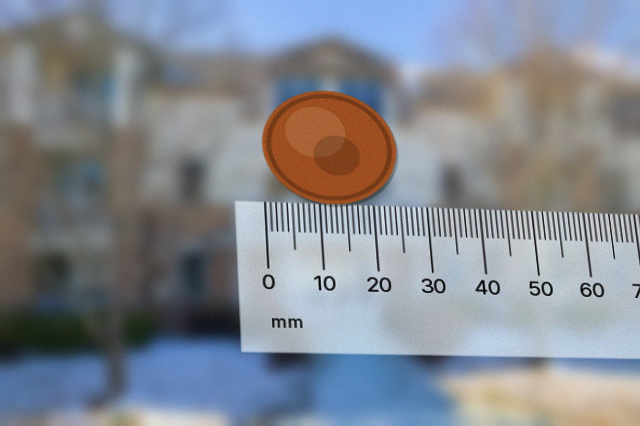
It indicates mm 25
